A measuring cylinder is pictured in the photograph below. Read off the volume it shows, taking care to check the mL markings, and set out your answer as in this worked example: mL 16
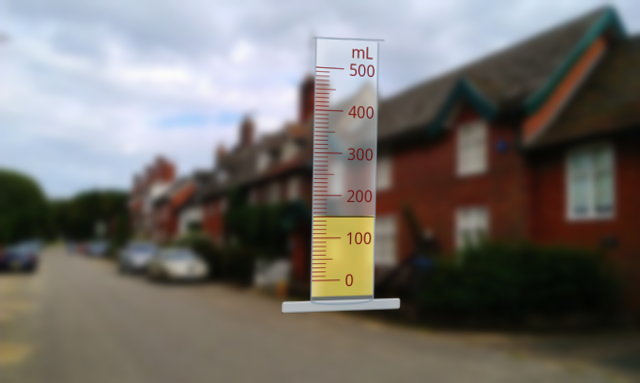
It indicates mL 150
